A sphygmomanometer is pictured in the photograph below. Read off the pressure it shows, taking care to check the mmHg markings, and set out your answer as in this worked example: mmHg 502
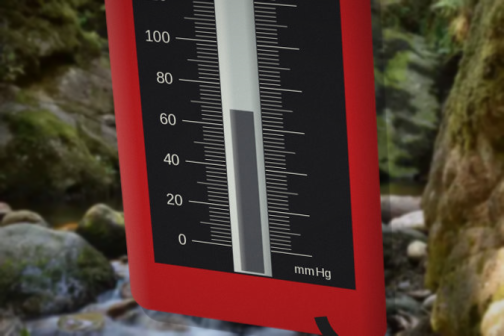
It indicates mmHg 68
